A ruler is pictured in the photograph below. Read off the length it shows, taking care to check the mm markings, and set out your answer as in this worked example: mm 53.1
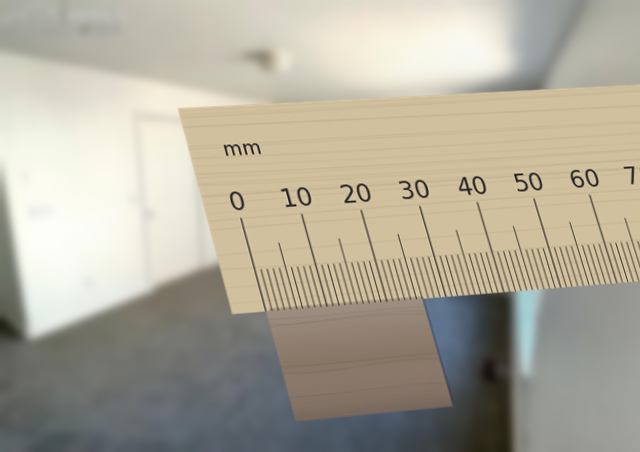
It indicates mm 26
